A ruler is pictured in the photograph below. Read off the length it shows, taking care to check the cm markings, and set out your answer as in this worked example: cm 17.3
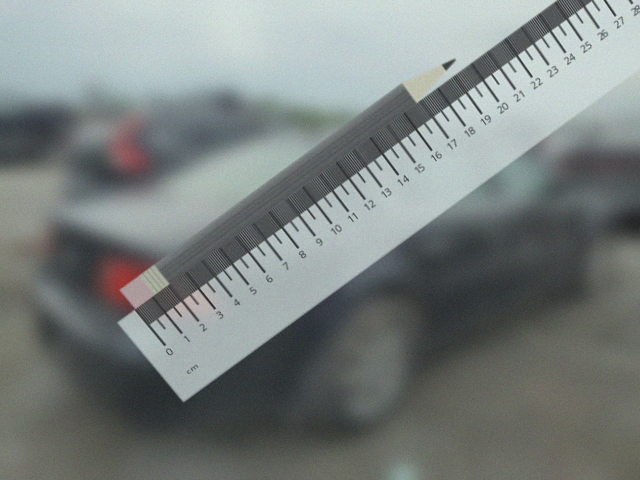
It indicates cm 19.5
